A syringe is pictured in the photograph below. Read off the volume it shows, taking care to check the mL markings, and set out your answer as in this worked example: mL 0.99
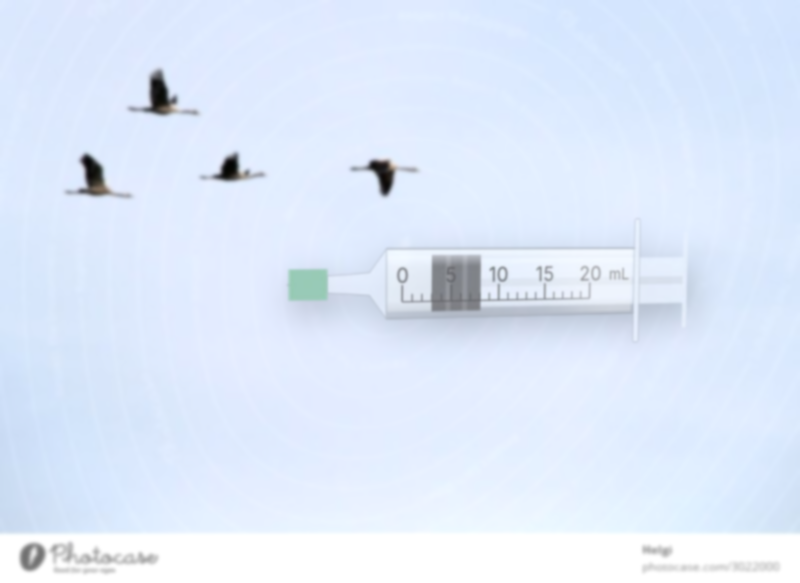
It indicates mL 3
